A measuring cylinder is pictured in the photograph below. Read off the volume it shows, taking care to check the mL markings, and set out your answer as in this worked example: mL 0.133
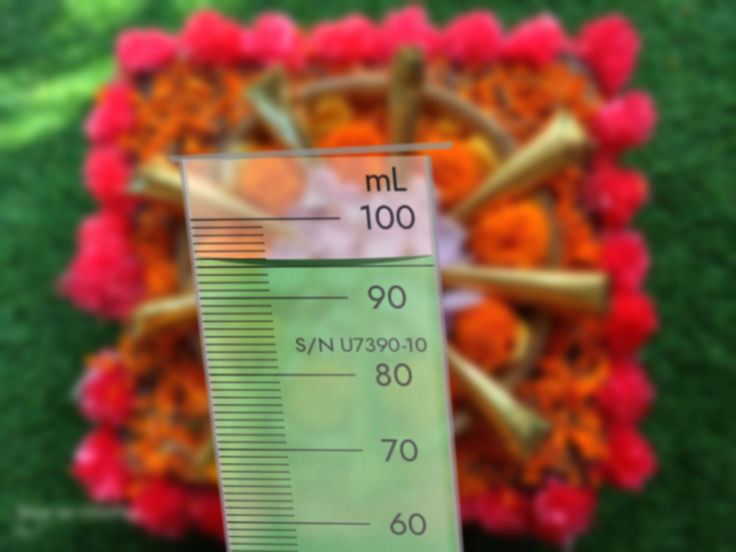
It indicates mL 94
